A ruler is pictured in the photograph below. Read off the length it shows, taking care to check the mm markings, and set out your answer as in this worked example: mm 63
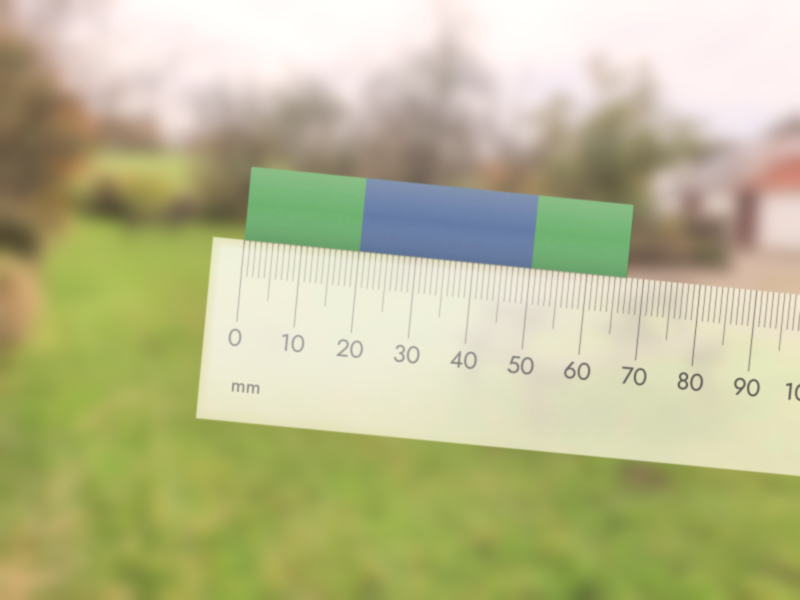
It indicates mm 67
